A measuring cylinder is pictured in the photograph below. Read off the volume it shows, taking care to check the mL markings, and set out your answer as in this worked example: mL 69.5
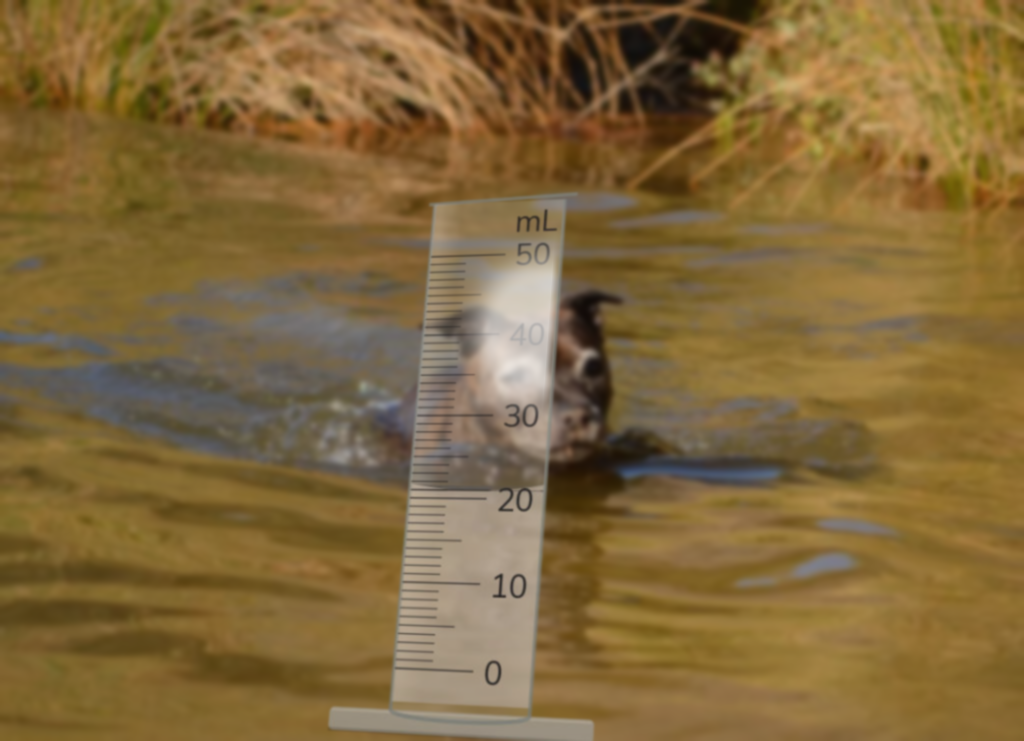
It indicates mL 21
